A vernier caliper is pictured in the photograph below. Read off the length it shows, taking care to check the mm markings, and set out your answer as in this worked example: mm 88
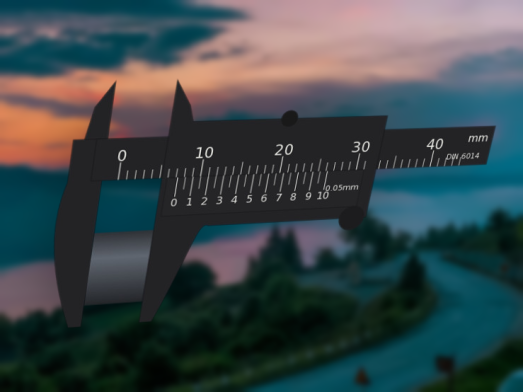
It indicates mm 7.2
